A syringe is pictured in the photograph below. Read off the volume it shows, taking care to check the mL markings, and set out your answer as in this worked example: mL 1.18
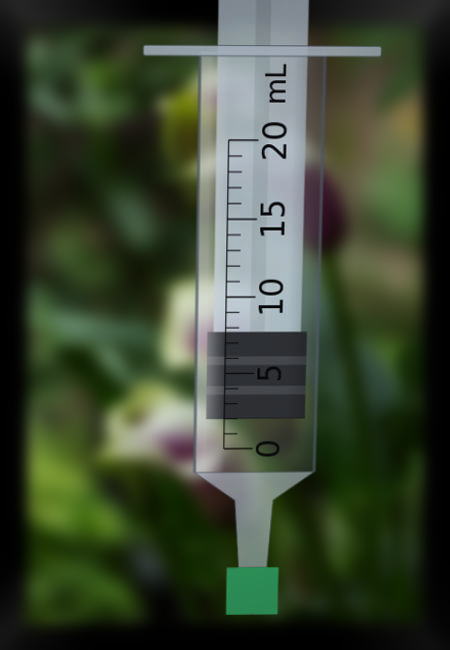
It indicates mL 2
